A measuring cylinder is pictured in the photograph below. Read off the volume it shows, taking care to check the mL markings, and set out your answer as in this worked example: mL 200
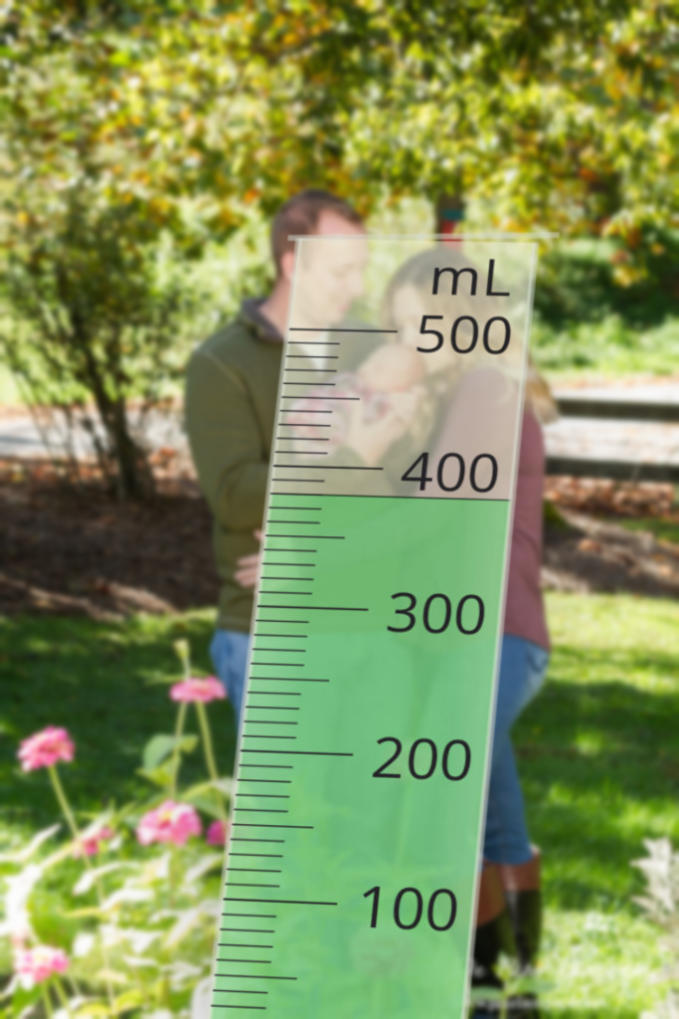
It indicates mL 380
